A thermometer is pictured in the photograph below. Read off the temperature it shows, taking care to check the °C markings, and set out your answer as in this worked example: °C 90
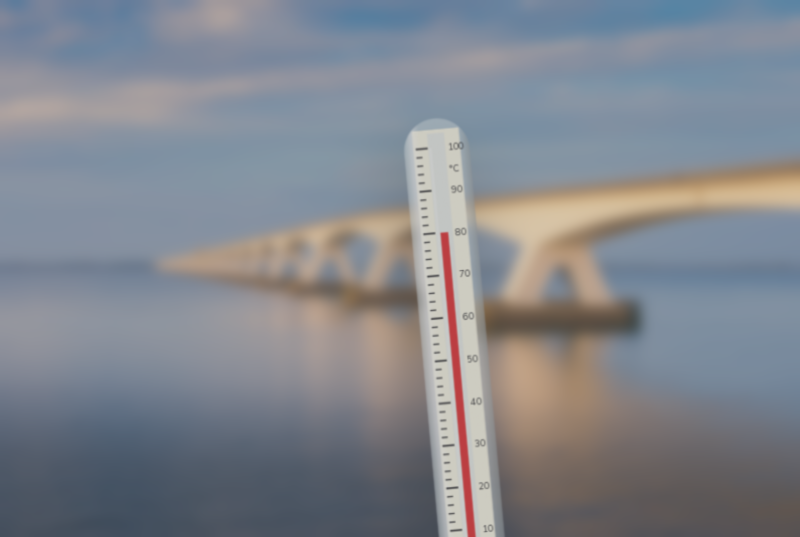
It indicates °C 80
